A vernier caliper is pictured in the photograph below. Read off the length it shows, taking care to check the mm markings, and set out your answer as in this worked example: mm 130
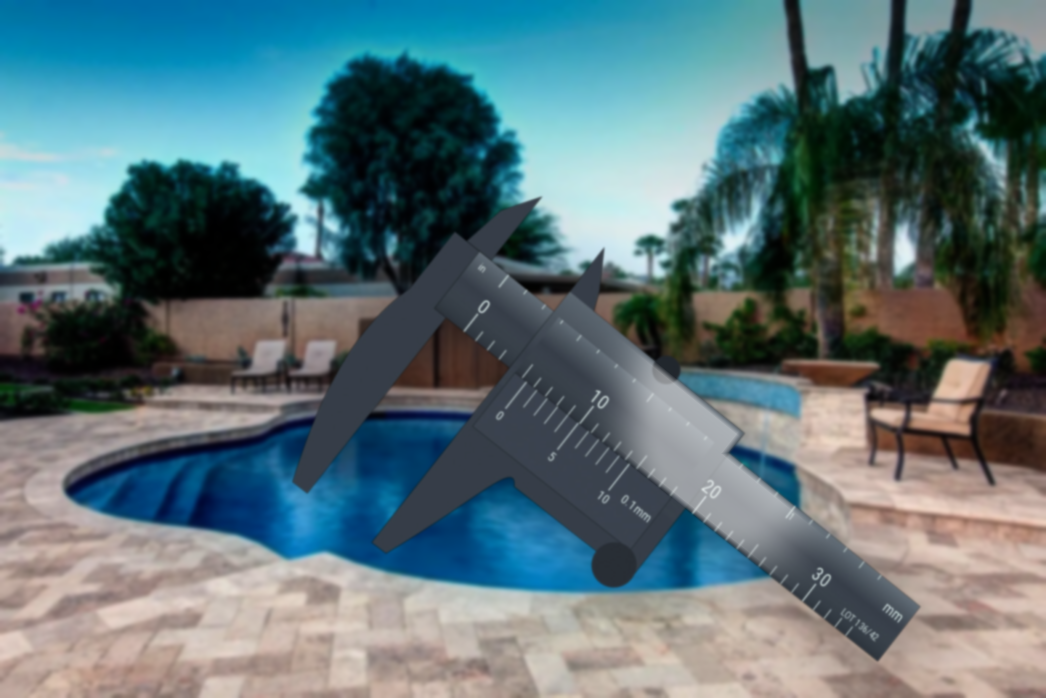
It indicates mm 5.4
